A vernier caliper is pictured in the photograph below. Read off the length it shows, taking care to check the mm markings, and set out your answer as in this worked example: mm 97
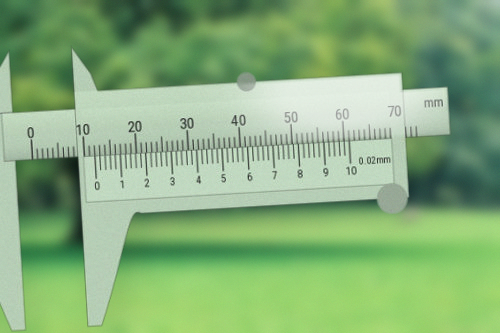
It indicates mm 12.0
